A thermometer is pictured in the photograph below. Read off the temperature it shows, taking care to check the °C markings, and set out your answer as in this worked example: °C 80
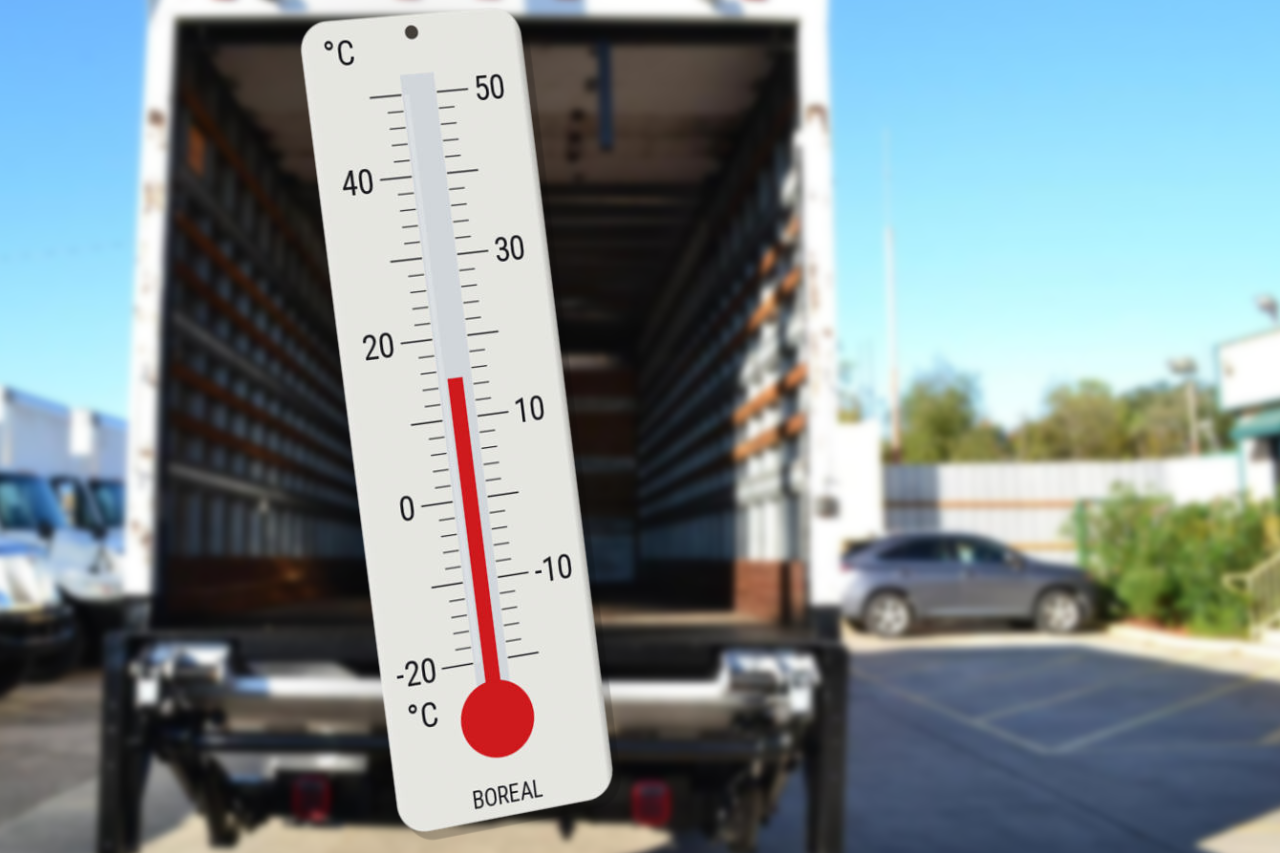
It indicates °C 15
